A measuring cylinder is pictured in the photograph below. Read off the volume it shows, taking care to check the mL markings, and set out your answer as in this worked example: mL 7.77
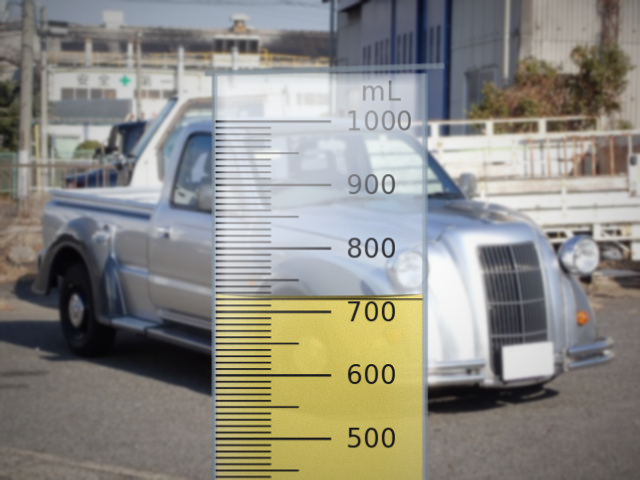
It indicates mL 720
